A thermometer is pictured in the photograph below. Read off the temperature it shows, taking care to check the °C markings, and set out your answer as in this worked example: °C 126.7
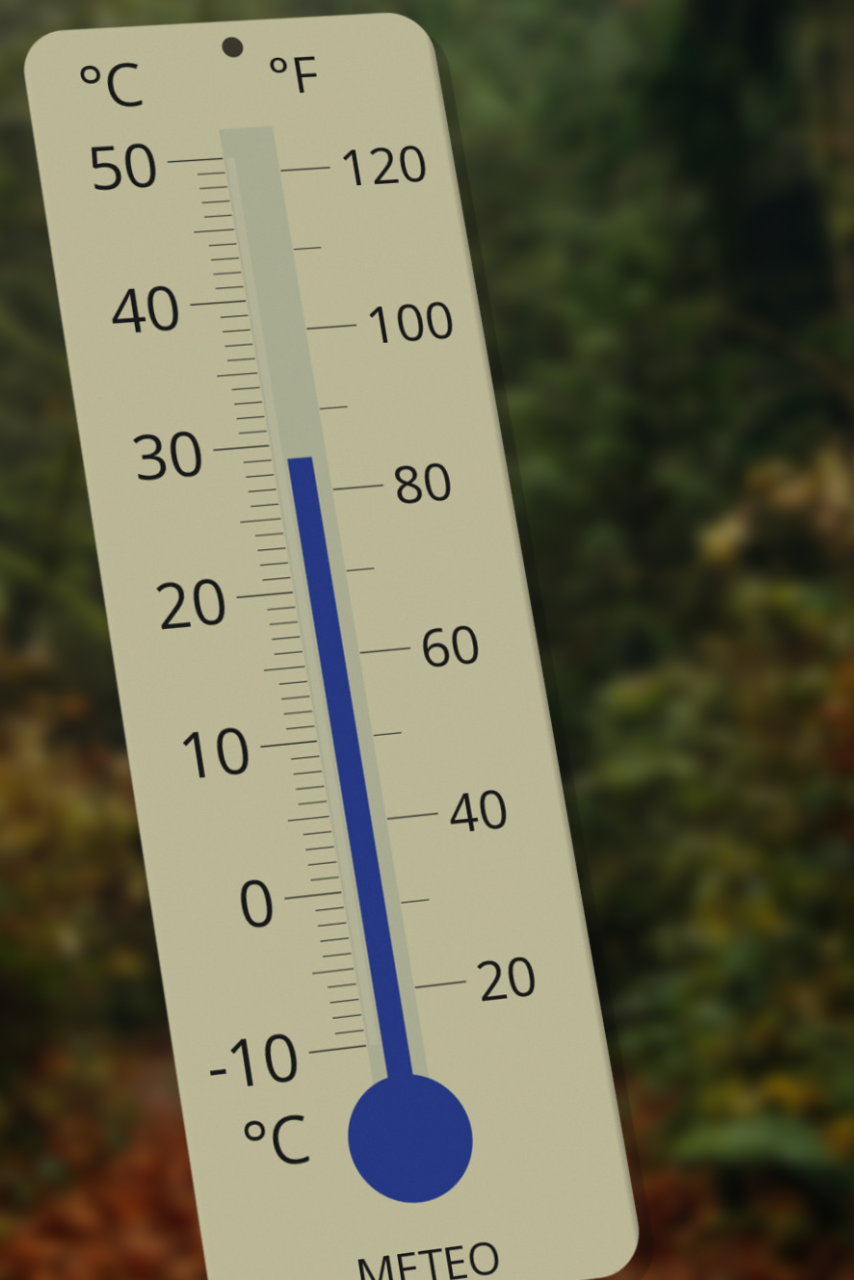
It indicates °C 29
